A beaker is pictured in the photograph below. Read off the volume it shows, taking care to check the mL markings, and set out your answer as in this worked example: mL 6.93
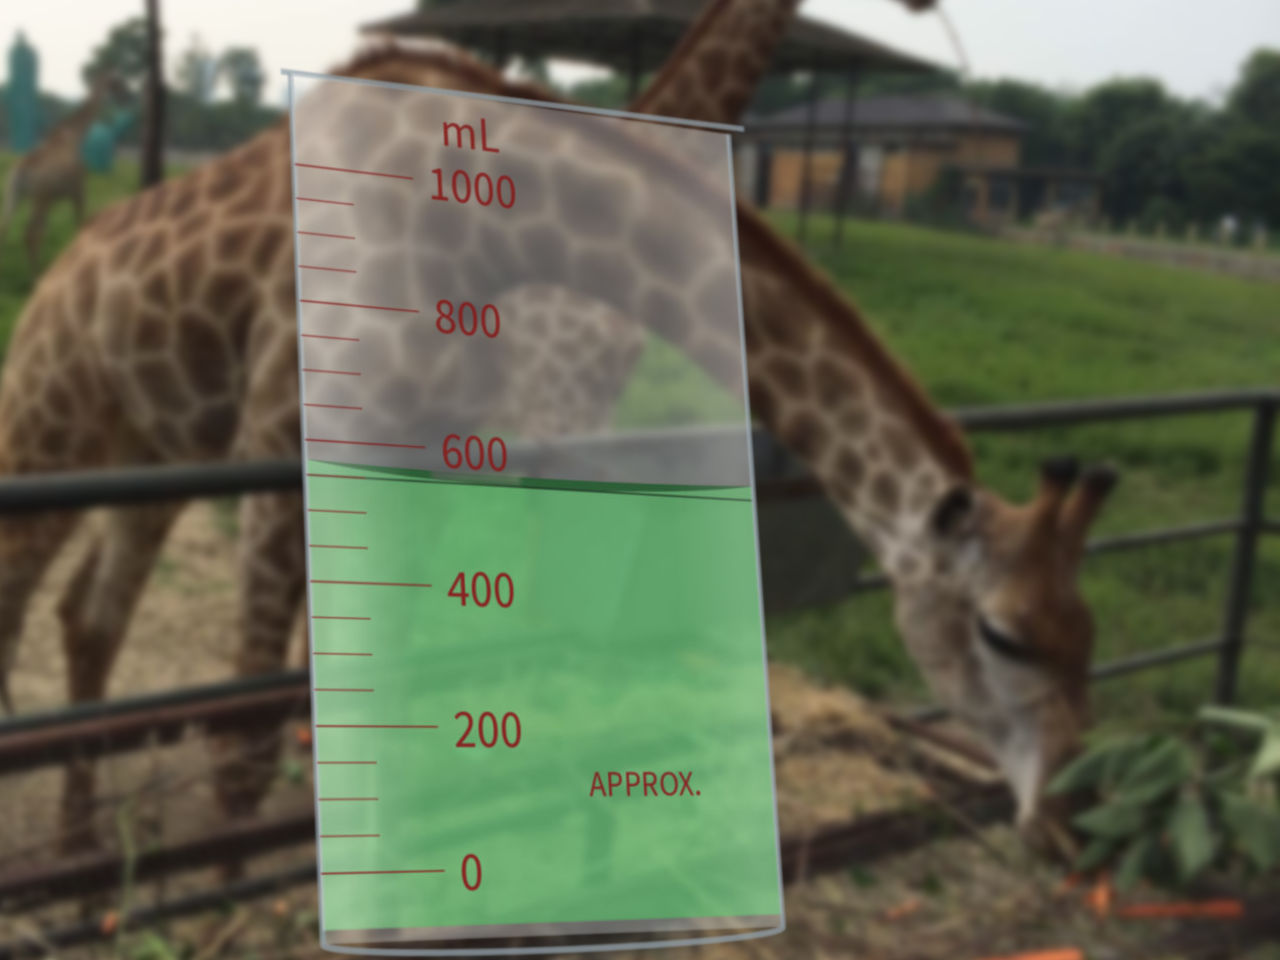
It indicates mL 550
